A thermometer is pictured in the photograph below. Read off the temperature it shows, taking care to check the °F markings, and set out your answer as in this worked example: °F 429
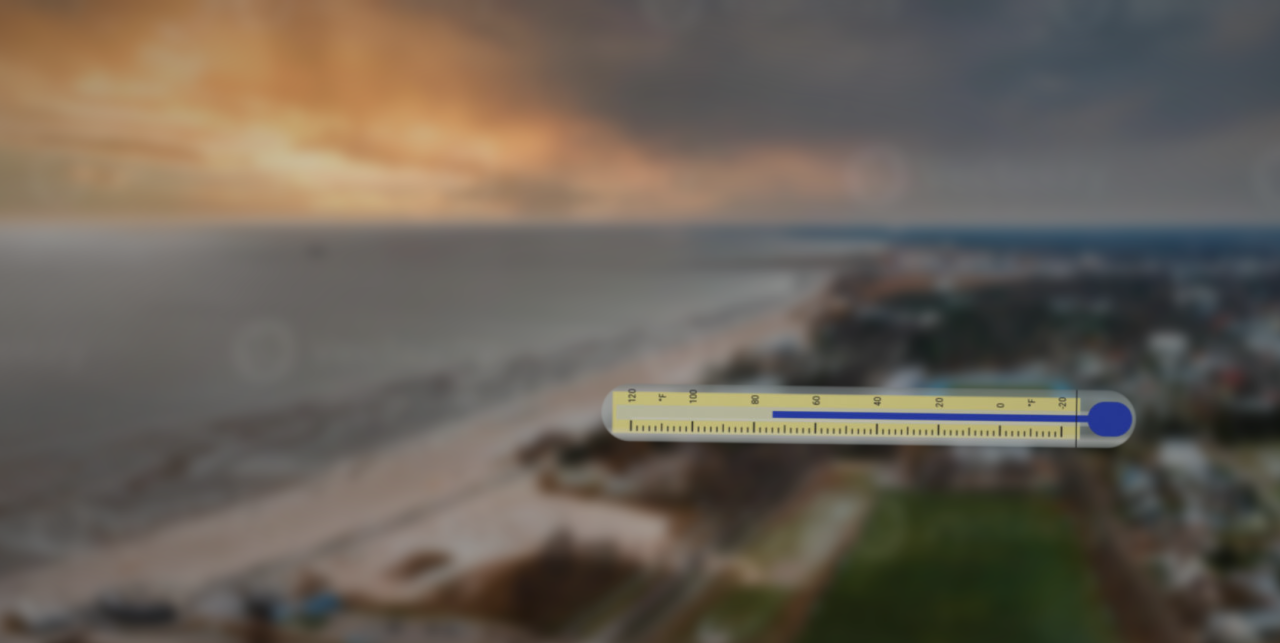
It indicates °F 74
